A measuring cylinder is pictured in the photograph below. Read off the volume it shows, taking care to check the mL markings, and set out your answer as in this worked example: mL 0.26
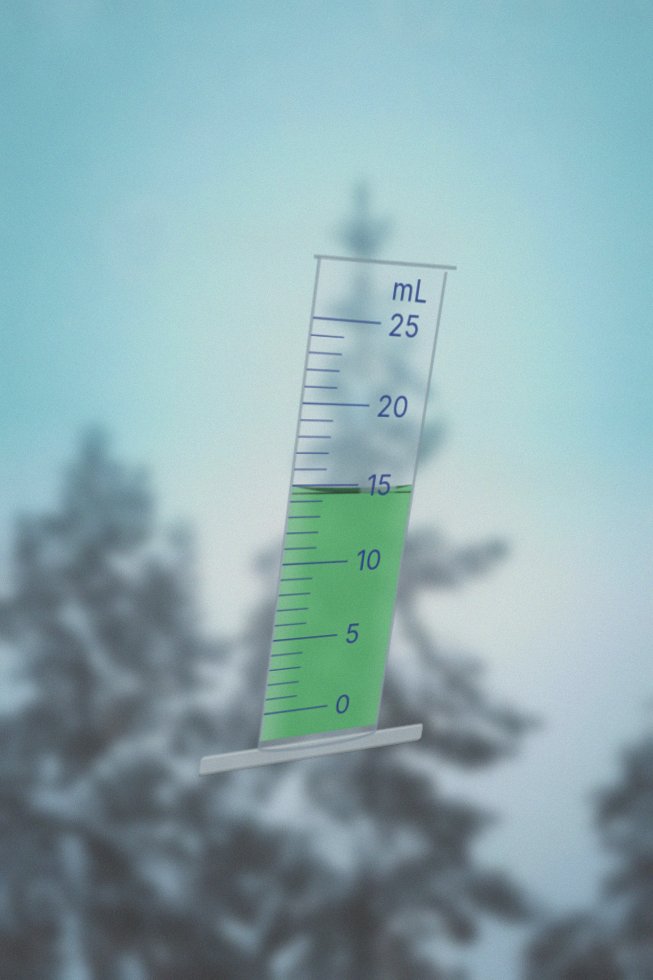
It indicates mL 14.5
